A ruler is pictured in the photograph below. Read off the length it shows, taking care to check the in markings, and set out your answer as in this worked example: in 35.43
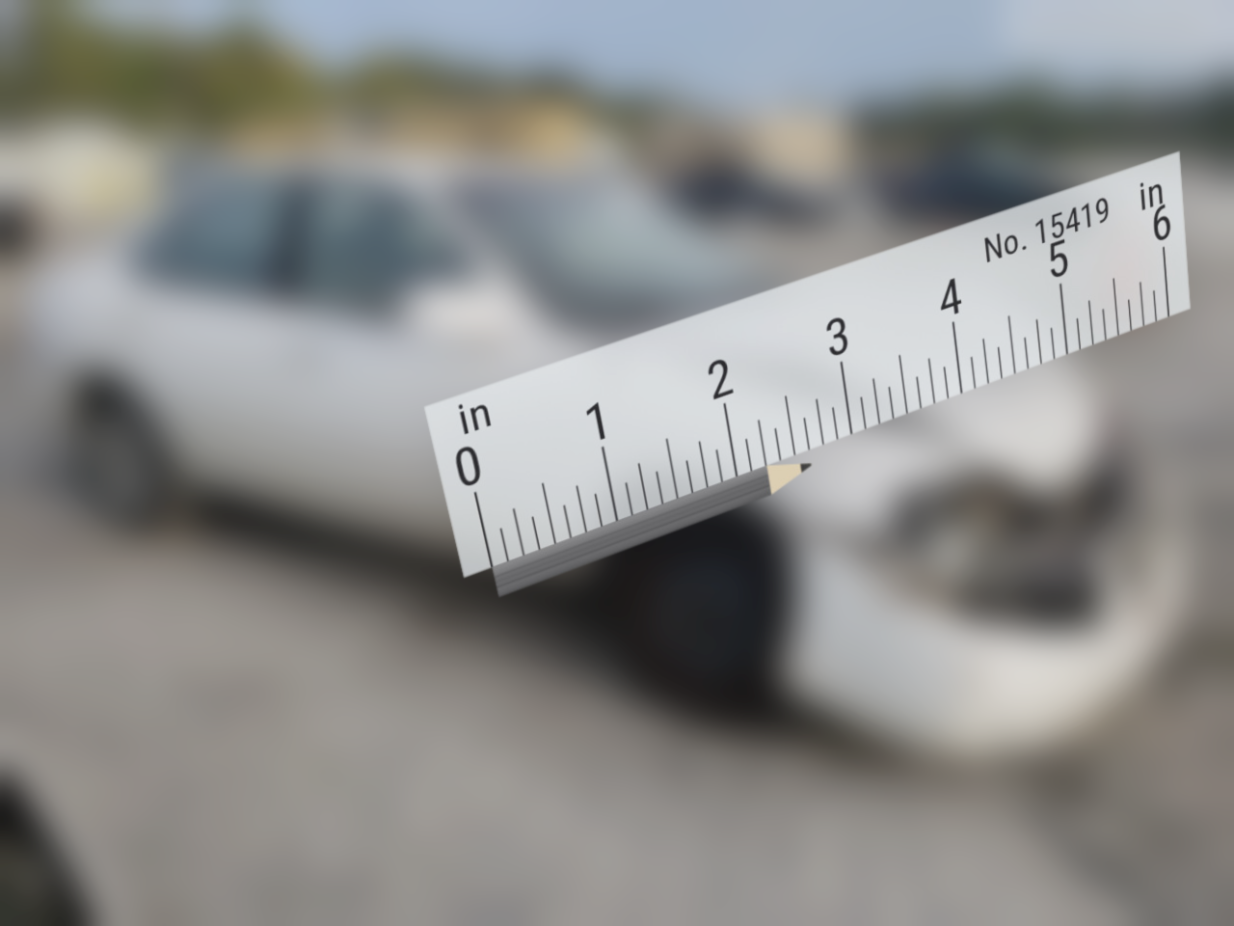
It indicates in 2.625
